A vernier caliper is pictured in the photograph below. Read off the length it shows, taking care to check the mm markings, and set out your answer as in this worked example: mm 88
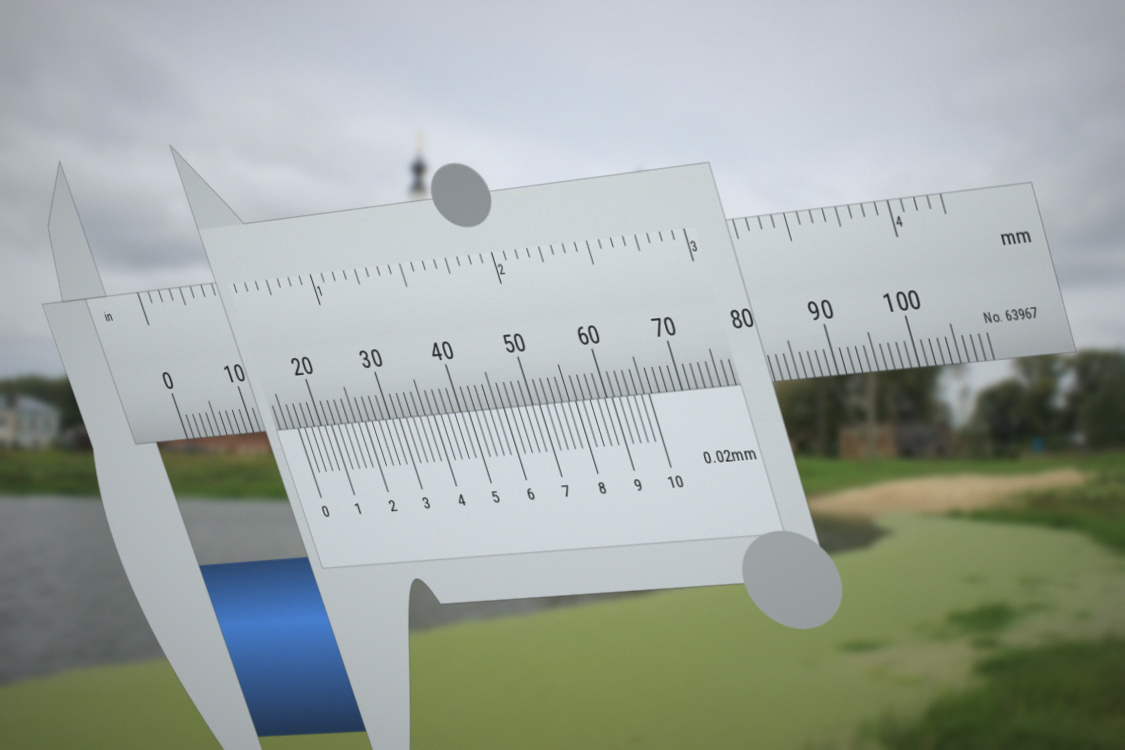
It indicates mm 16.6
